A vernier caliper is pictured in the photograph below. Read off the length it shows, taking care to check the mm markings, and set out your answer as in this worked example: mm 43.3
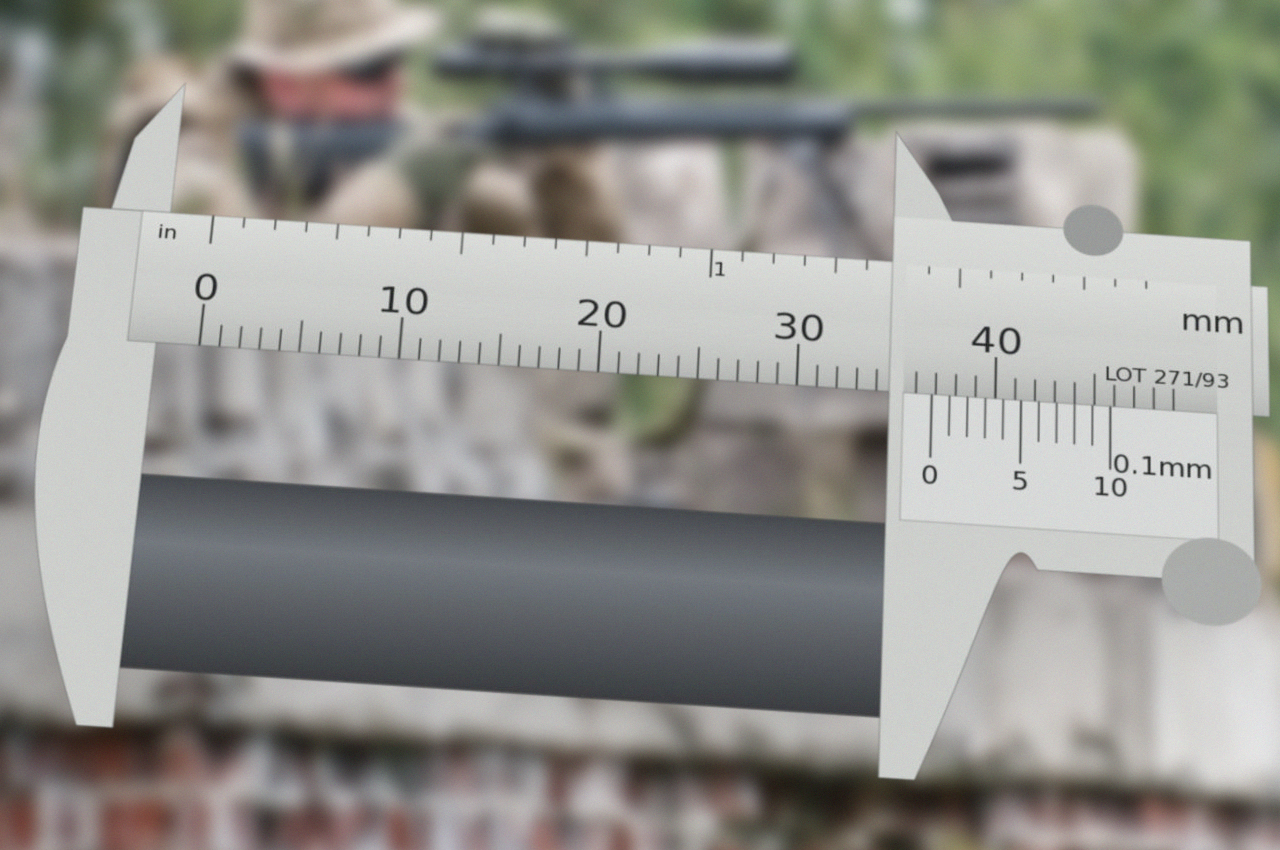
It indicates mm 36.8
